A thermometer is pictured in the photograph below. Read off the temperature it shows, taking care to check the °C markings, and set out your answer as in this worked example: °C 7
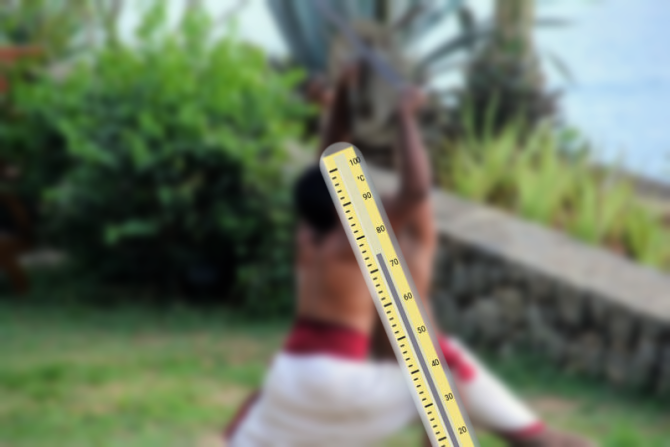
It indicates °C 74
